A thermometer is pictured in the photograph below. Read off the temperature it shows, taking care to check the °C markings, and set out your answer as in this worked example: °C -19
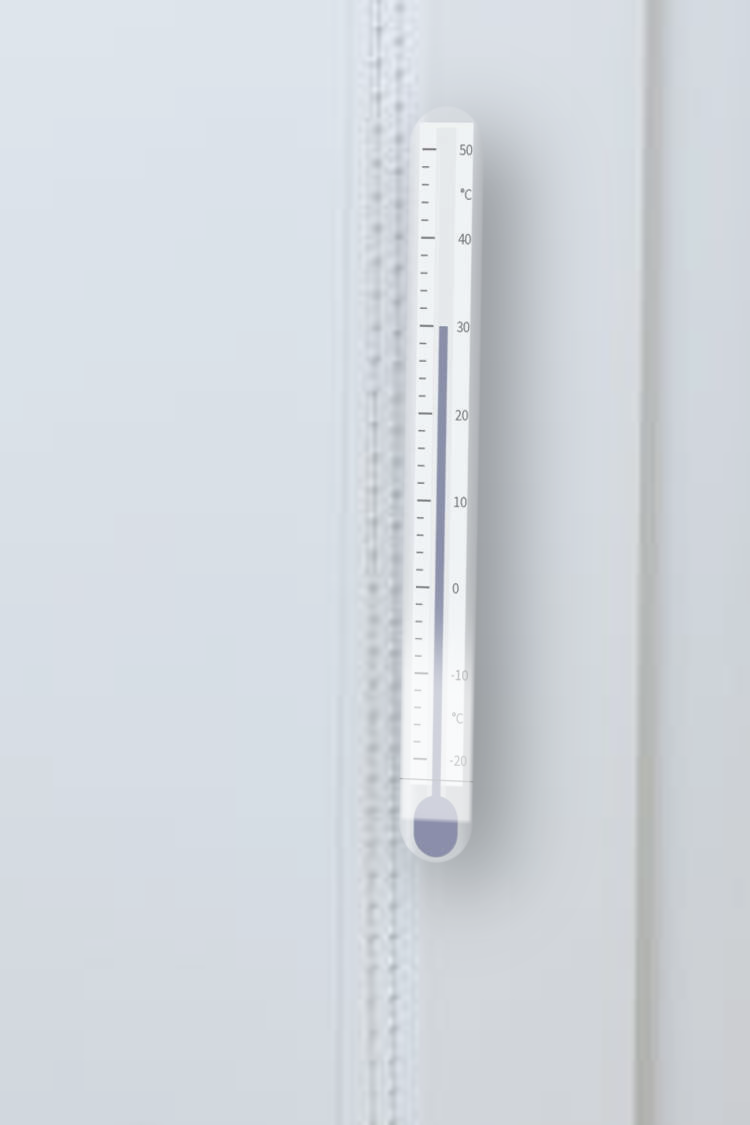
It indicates °C 30
